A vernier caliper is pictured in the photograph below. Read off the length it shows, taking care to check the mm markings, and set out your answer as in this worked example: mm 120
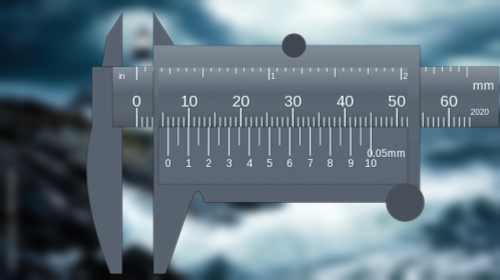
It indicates mm 6.0
